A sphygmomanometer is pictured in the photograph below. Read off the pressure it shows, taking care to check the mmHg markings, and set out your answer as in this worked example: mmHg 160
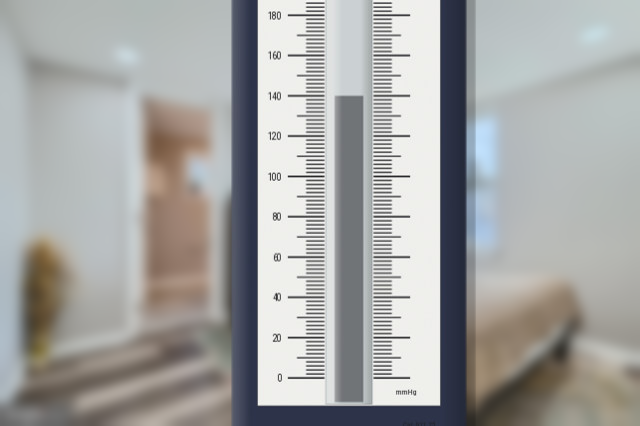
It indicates mmHg 140
